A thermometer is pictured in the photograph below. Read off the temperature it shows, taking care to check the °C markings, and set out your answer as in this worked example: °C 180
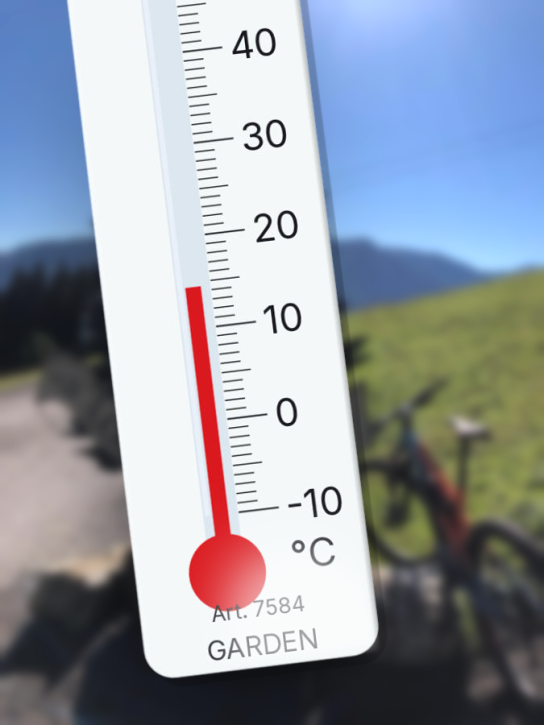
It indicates °C 14.5
